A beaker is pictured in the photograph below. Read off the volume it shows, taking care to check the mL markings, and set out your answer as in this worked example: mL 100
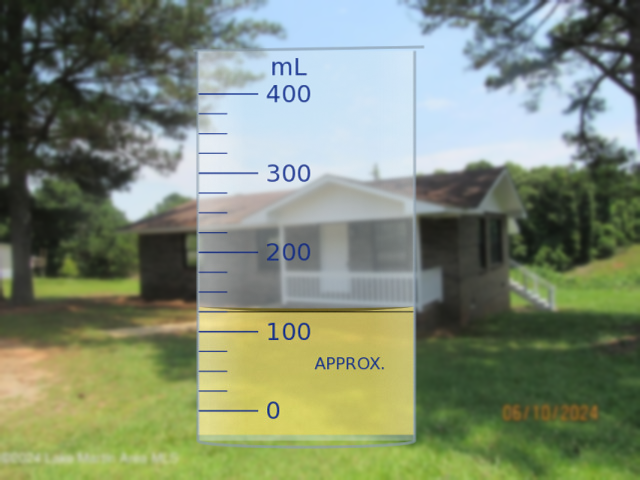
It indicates mL 125
